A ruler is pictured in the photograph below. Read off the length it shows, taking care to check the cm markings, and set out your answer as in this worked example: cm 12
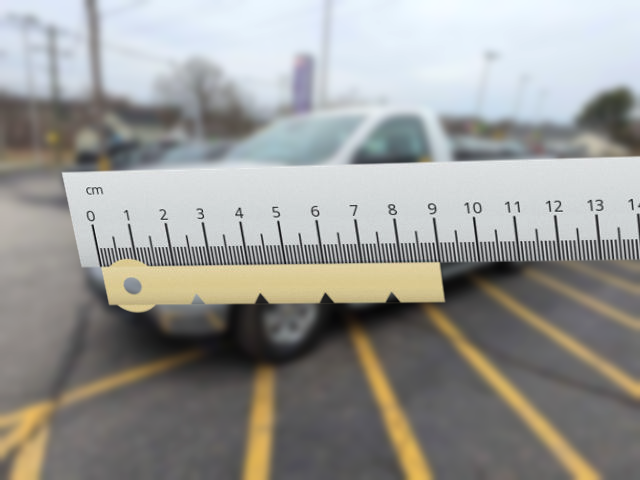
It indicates cm 9
